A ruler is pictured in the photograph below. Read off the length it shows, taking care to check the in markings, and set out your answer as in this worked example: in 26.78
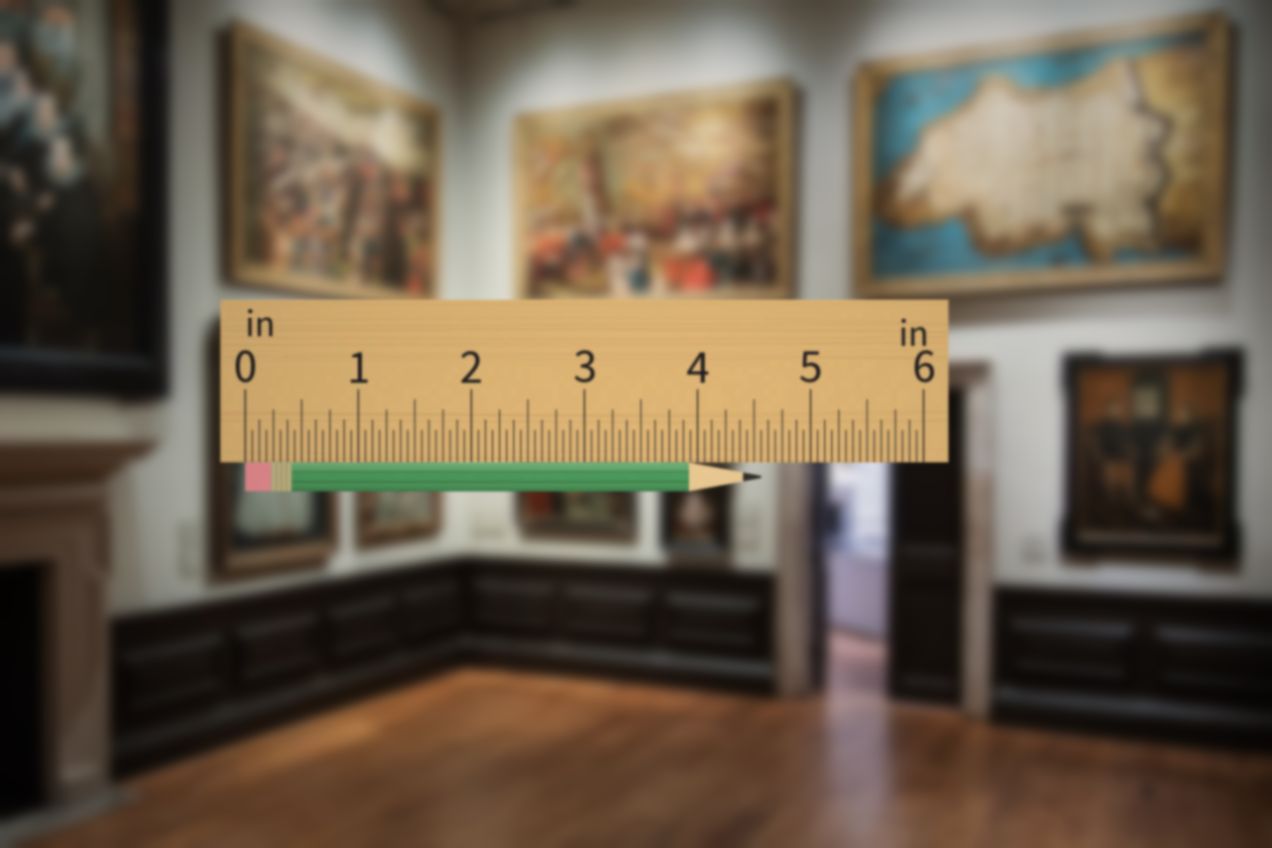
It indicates in 4.5625
